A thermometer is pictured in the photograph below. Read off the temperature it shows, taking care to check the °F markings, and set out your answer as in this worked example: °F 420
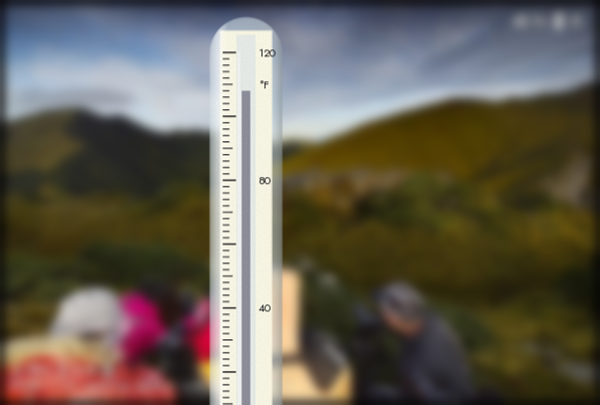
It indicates °F 108
